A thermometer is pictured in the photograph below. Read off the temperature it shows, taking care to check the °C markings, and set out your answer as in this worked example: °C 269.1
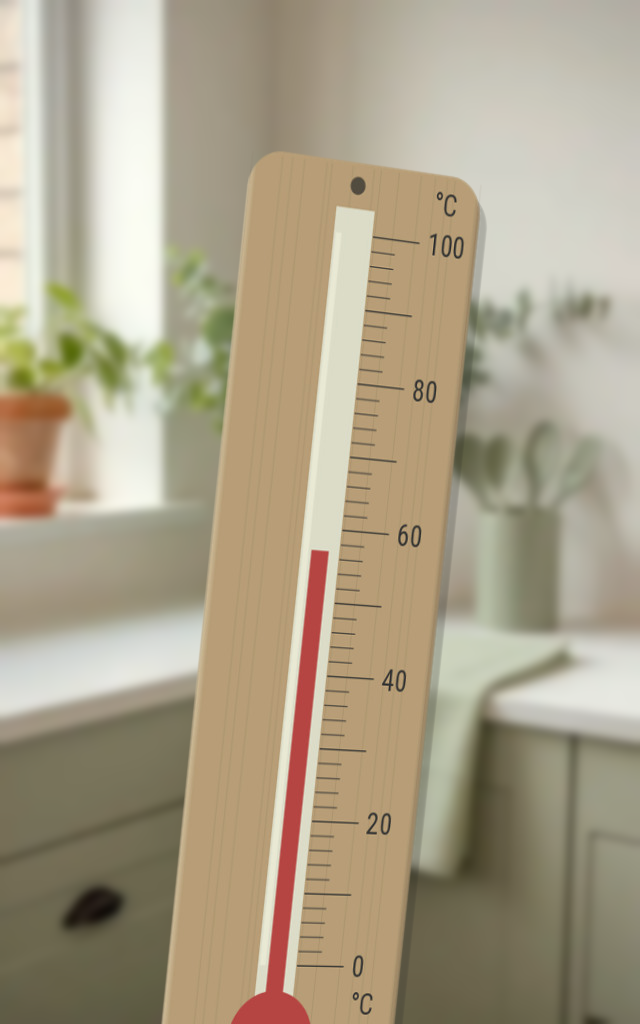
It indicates °C 57
